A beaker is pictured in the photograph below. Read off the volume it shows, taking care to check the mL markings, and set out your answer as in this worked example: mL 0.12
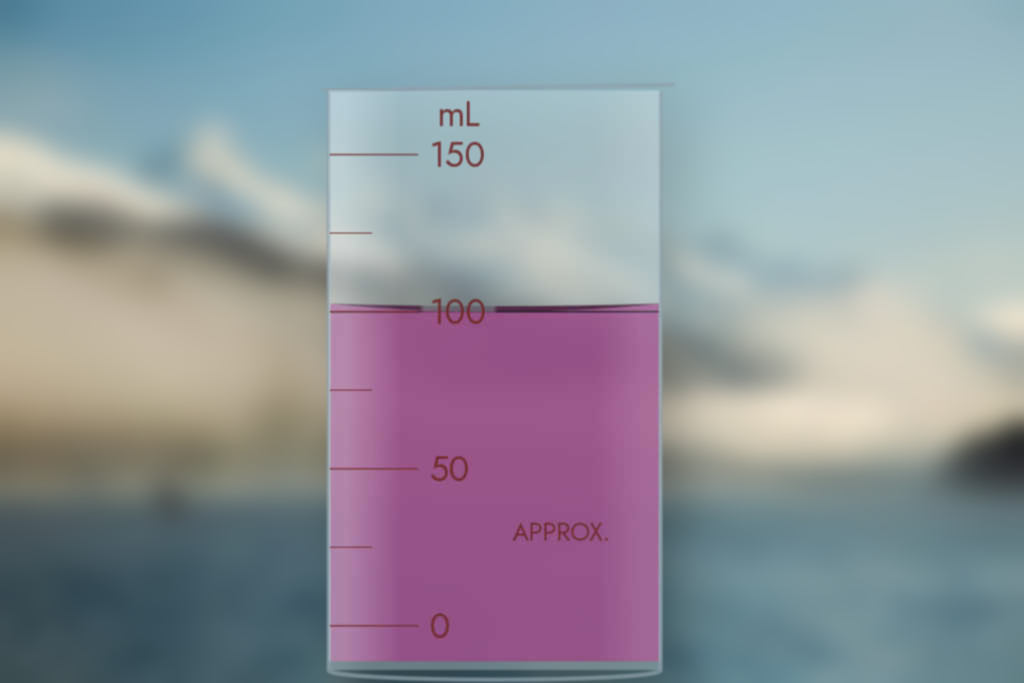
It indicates mL 100
